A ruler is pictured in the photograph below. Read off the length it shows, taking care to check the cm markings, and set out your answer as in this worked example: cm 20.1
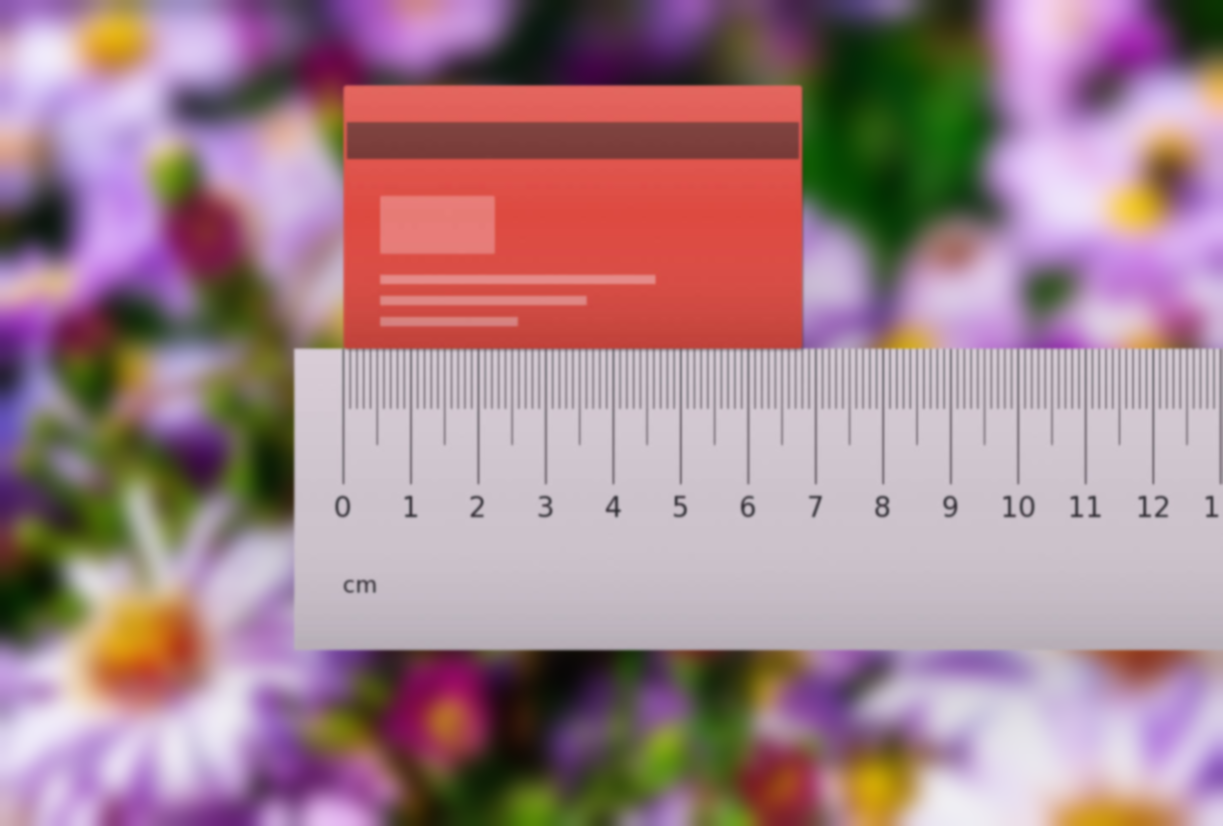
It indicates cm 6.8
